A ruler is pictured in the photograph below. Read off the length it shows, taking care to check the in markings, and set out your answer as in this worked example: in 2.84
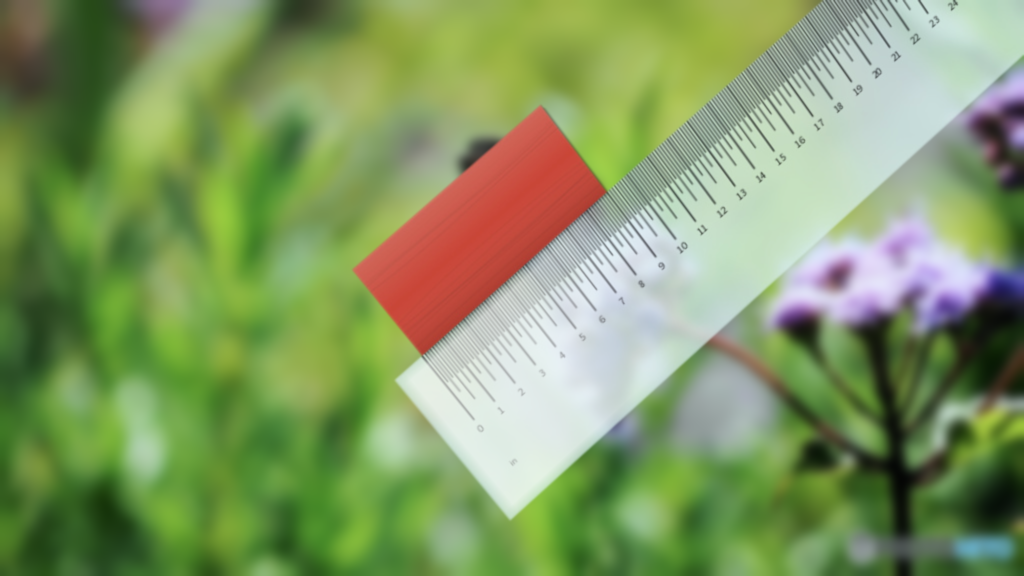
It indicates in 9
